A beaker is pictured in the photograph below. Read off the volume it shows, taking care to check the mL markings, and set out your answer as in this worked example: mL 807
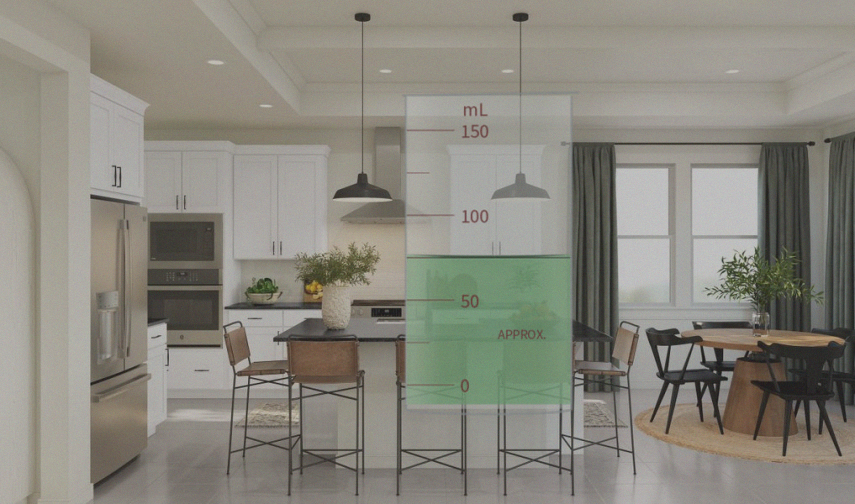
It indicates mL 75
